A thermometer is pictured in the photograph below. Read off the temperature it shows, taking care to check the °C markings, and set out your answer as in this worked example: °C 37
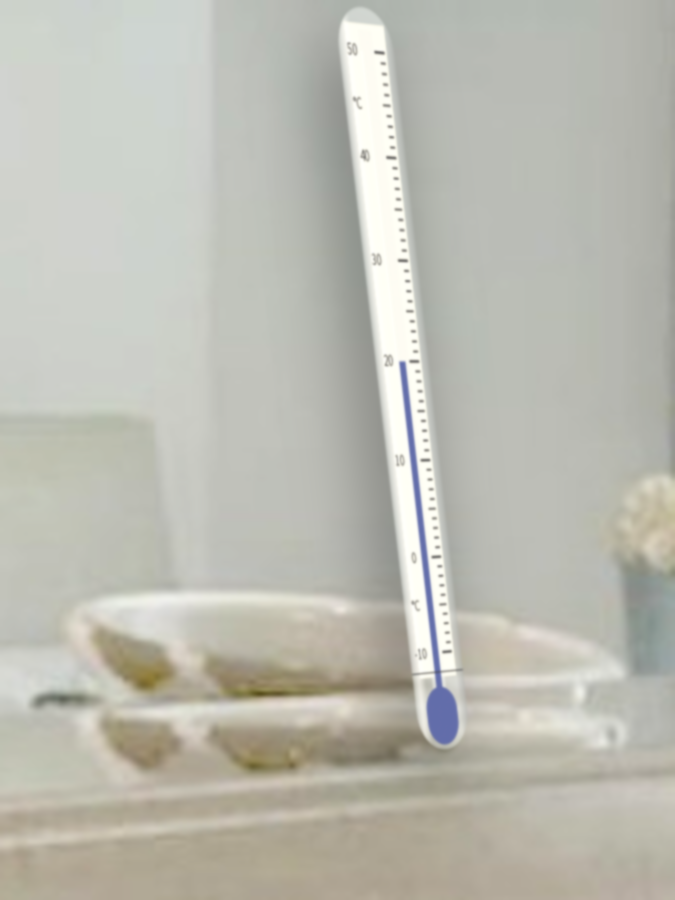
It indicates °C 20
